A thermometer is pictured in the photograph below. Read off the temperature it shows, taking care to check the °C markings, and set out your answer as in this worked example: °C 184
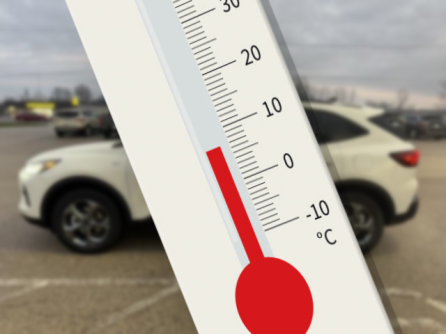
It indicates °C 7
